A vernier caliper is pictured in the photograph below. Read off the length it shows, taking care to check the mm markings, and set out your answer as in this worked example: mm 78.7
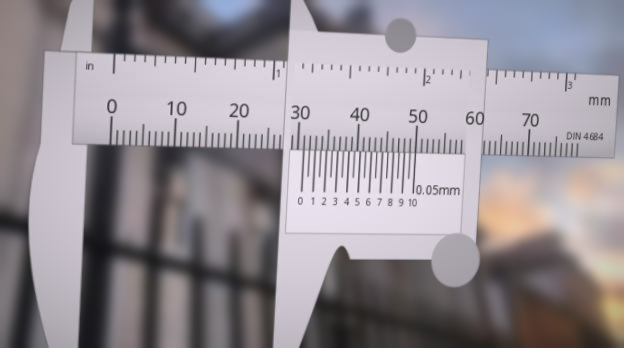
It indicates mm 31.0
